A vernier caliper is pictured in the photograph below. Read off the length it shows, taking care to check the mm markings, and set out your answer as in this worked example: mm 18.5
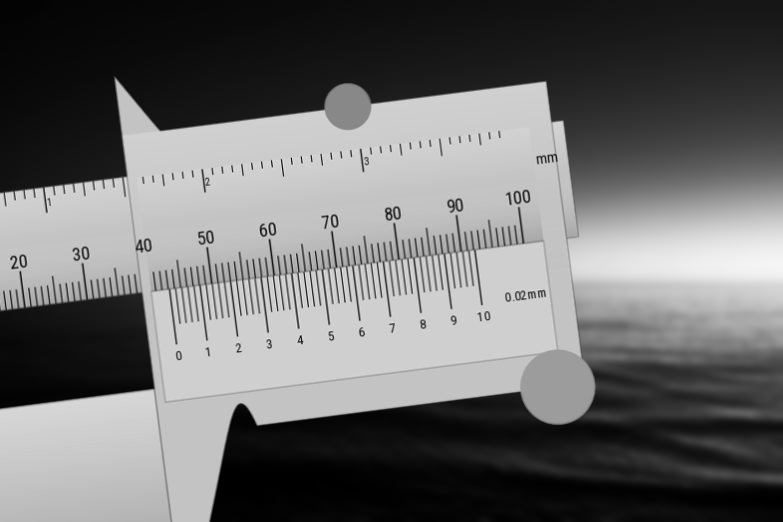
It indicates mm 43.2
